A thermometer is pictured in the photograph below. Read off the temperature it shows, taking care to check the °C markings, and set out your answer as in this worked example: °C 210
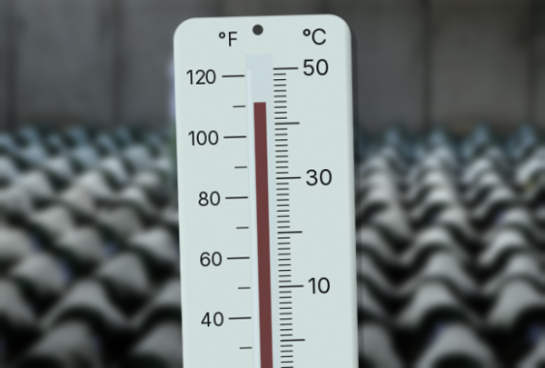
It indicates °C 44
